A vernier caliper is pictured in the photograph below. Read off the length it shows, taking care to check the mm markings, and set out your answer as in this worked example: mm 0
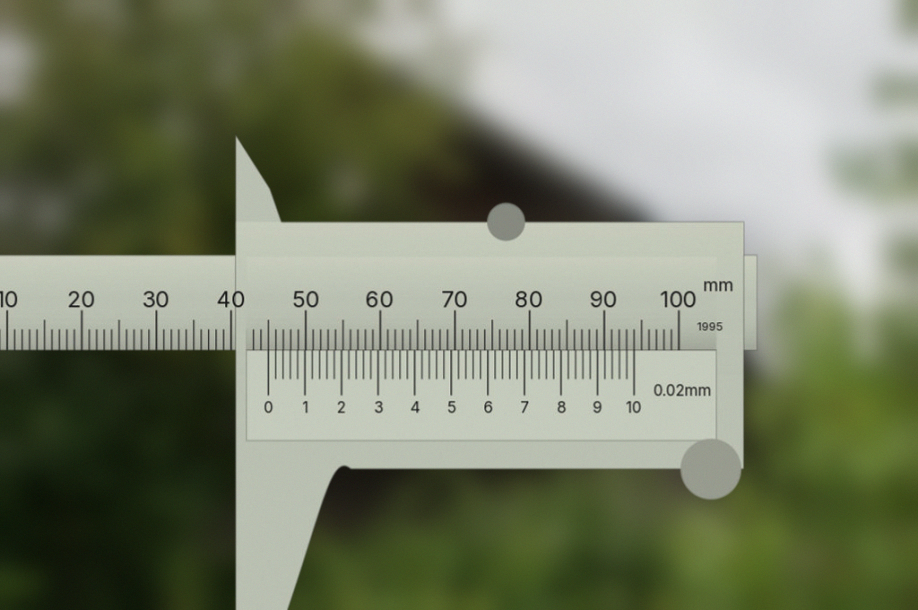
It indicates mm 45.0
